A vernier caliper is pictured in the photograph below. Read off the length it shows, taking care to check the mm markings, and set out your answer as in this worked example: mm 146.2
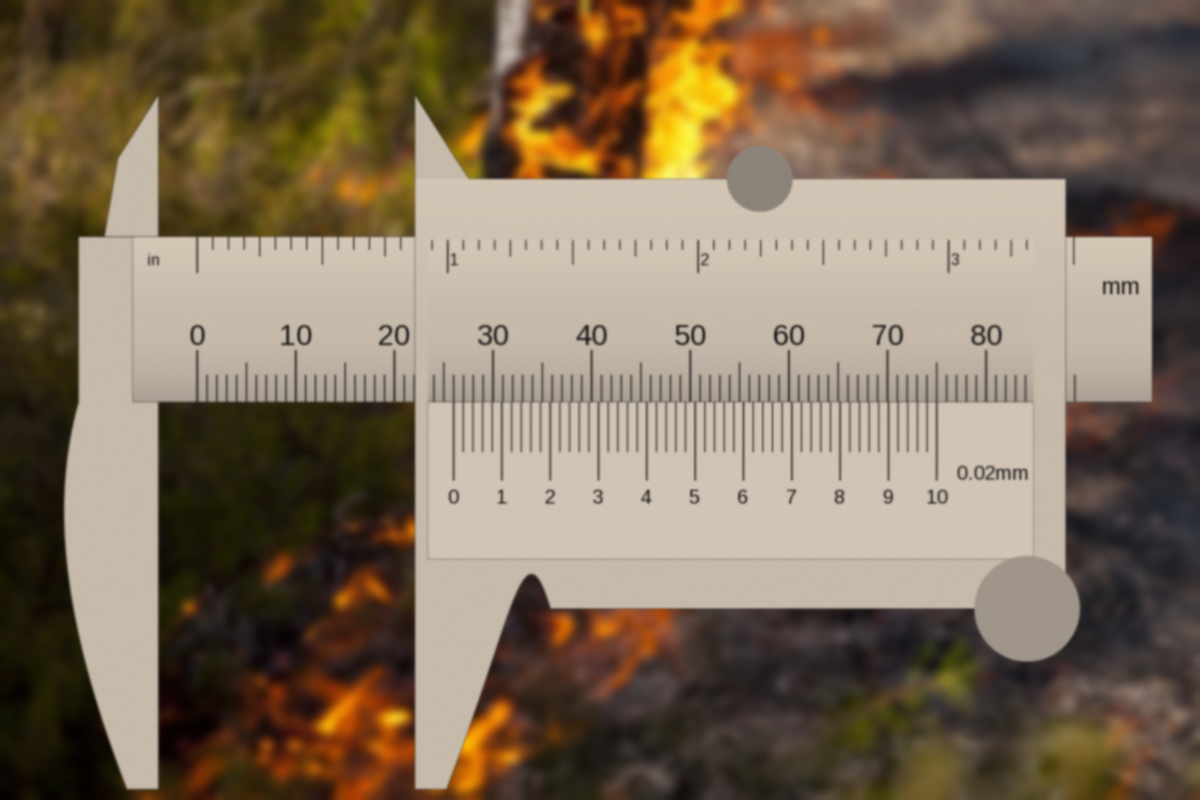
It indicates mm 26.0
